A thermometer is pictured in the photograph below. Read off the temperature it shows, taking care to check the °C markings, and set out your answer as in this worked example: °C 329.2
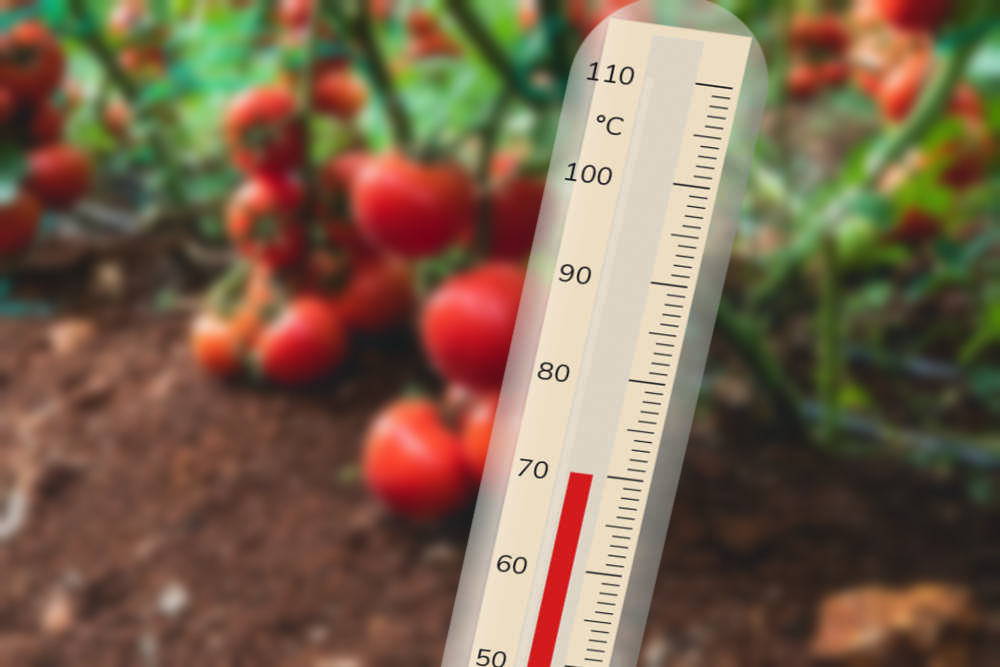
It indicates °C 70
